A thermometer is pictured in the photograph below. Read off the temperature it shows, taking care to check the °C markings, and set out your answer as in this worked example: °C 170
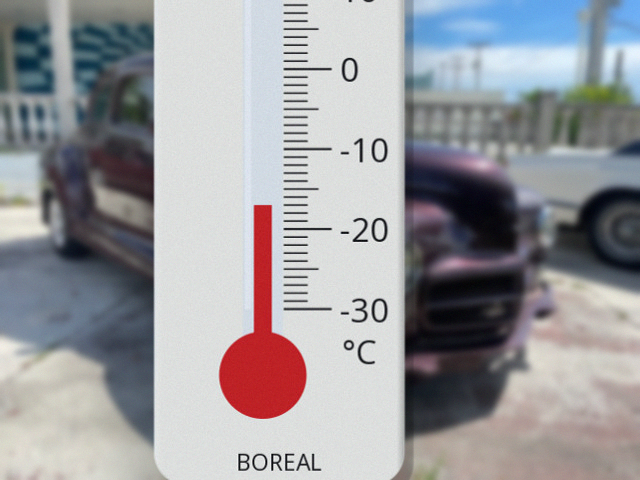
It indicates °C -17
